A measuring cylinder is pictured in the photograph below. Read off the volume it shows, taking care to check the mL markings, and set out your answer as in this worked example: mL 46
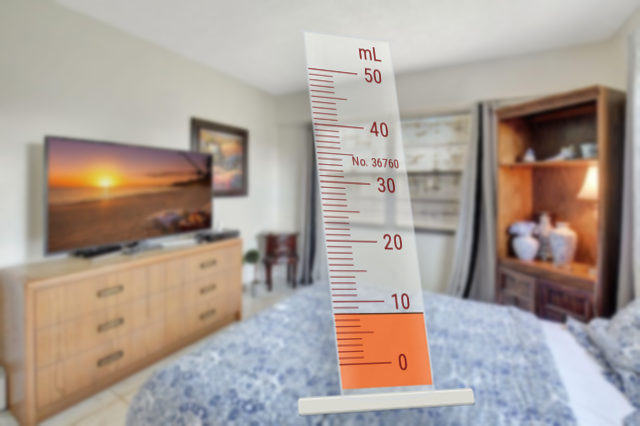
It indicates mL 8
